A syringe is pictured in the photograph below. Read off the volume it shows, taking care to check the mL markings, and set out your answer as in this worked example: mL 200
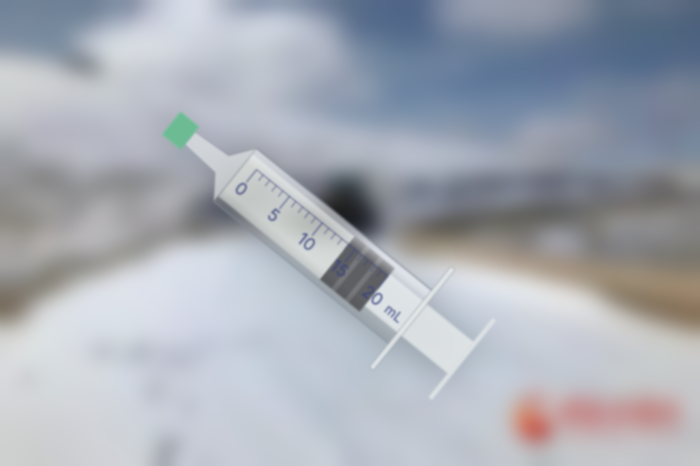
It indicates mL 14
